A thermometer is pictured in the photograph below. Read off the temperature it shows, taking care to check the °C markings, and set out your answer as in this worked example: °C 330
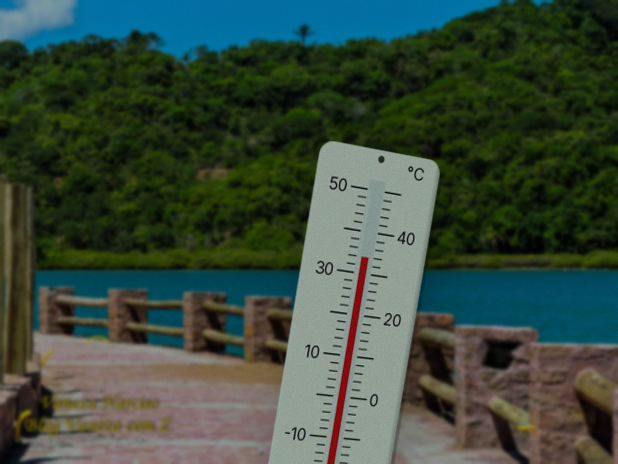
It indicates °C 34
